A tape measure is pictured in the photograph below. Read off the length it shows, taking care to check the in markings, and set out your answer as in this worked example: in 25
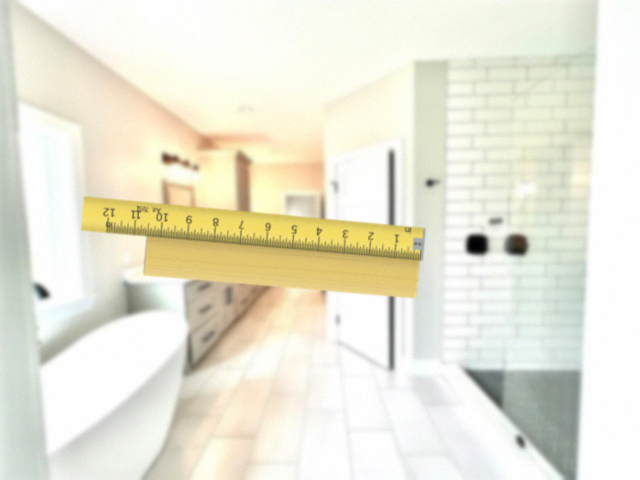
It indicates in 10.5
